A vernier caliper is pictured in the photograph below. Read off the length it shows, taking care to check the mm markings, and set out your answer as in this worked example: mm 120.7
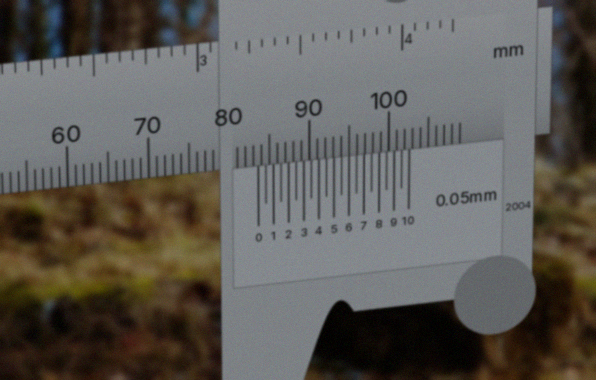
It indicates mm 83.6
